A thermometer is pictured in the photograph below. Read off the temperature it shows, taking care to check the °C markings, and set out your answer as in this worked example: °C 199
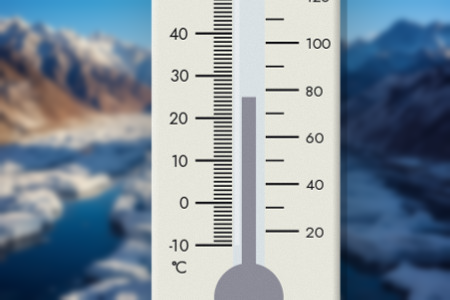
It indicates °C 25
